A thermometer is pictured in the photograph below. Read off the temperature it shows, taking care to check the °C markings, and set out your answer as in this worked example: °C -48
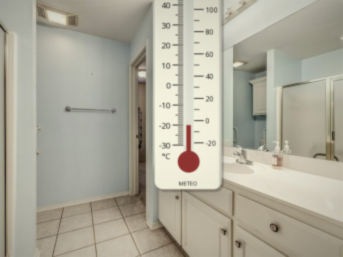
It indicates °C -20
